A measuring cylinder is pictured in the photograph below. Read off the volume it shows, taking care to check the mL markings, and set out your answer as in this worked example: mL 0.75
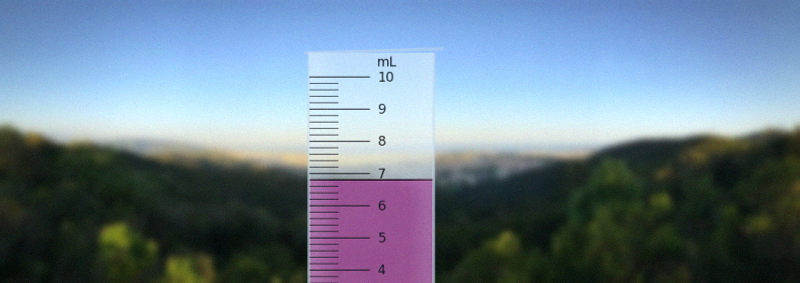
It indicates mL 6.8
